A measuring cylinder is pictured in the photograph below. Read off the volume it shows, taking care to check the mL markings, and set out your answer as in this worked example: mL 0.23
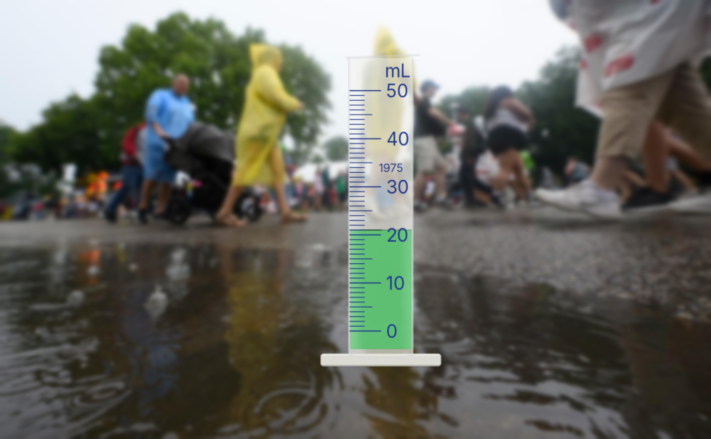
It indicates mL 21
